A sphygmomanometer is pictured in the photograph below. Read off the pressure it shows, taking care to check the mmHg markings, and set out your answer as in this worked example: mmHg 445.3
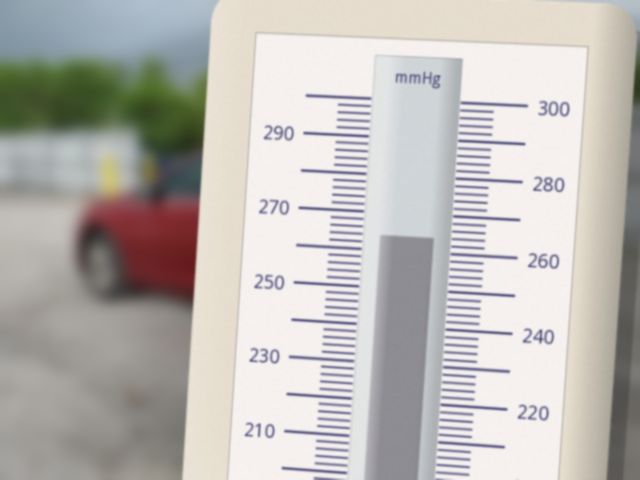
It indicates mmHg 264
